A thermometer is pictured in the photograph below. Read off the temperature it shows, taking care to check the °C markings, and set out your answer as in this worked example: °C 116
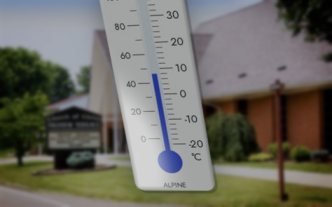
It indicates °C 8
